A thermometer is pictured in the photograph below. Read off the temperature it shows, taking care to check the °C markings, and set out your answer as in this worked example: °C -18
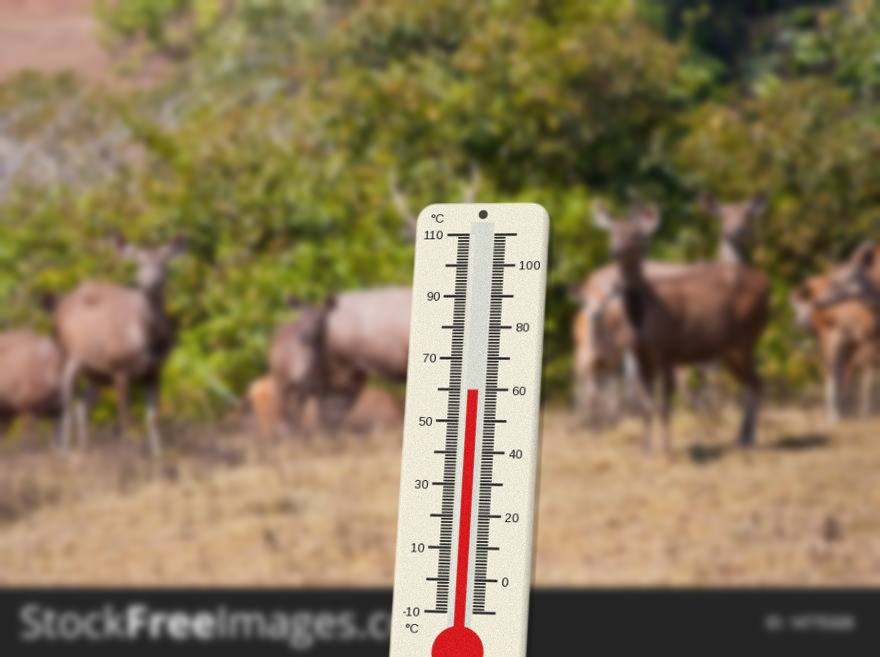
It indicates °C 60
